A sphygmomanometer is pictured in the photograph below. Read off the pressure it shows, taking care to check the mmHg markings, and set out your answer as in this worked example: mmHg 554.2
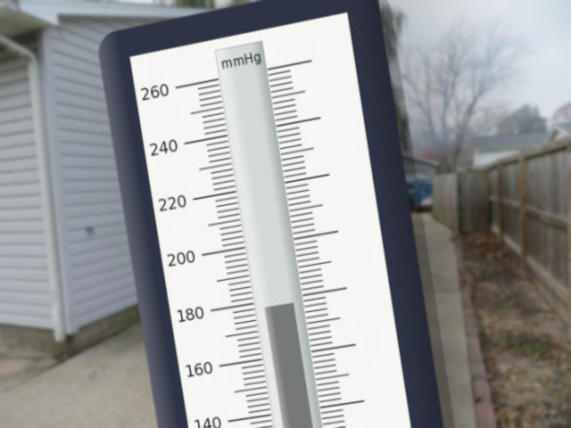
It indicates mmHg 178
